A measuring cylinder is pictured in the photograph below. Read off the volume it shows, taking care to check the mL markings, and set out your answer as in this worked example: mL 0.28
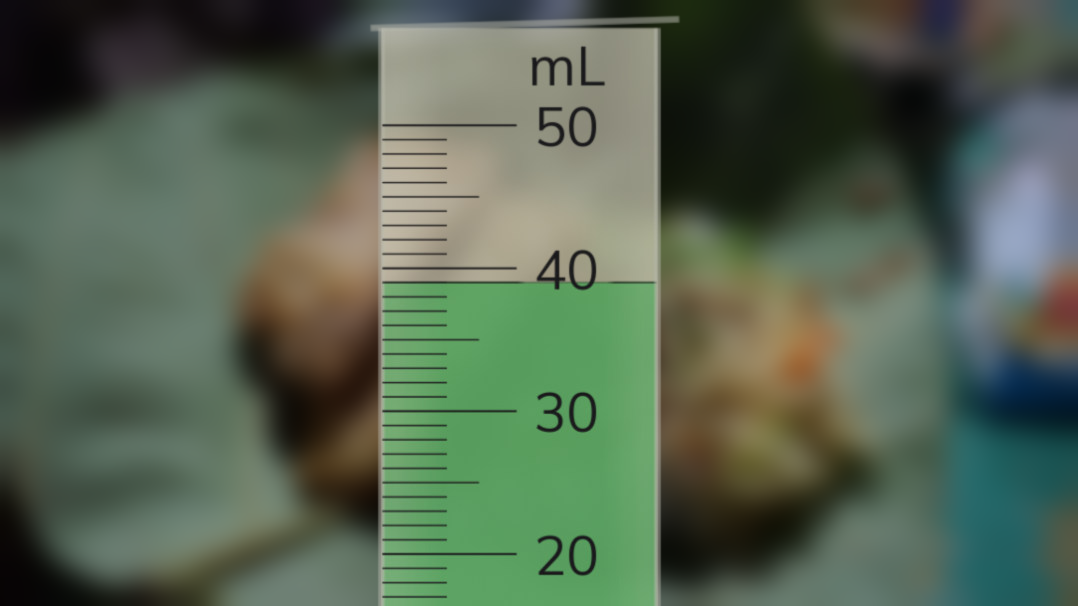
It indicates mL 39
